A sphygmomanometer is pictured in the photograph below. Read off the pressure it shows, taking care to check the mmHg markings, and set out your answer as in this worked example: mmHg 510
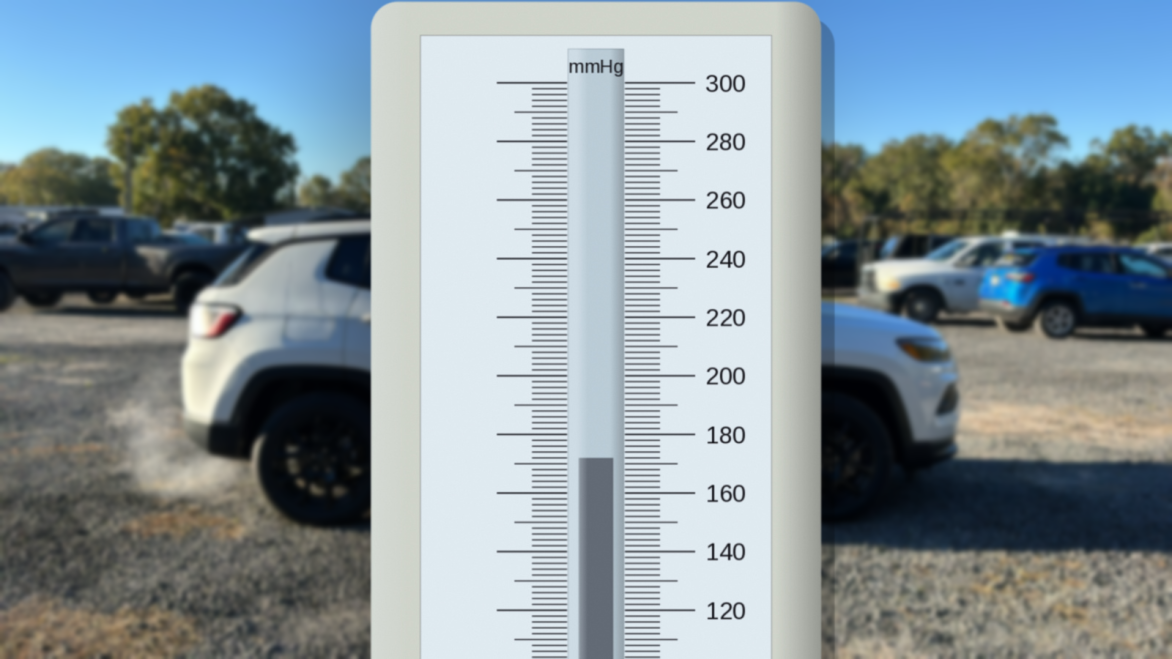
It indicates mmHg 172
